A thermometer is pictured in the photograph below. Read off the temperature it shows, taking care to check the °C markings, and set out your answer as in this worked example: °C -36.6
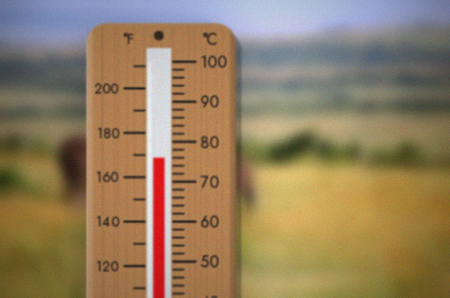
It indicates °C 76
